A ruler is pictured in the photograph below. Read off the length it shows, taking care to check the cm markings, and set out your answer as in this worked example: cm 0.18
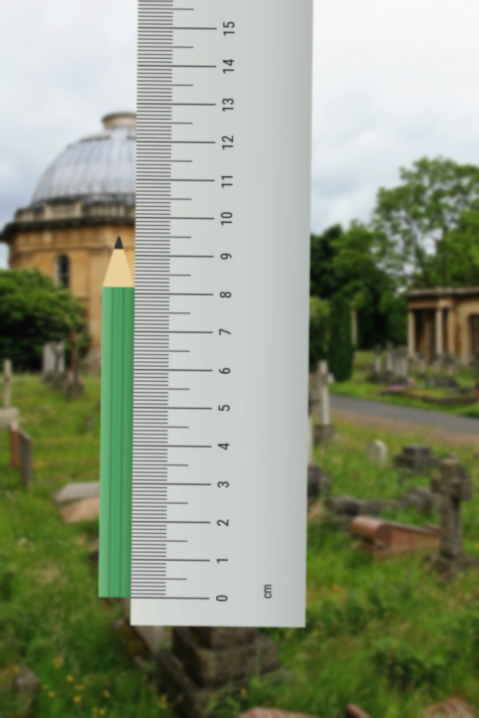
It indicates cm 9.5
